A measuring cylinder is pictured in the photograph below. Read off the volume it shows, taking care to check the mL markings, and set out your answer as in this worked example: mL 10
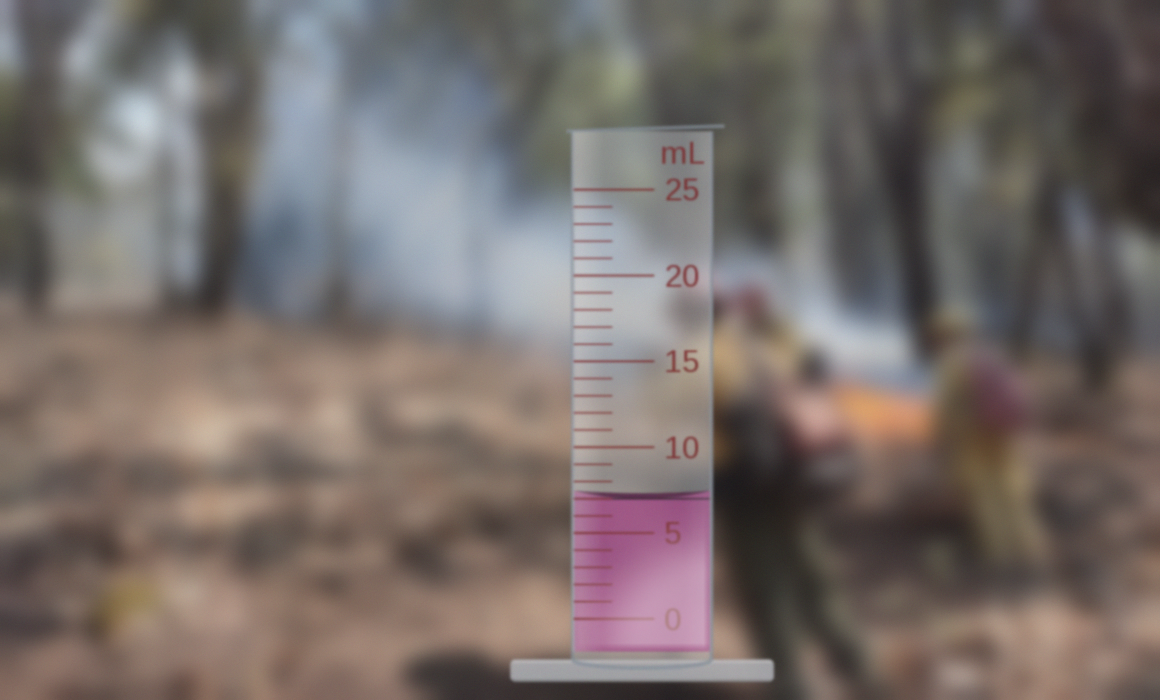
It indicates mL 7
